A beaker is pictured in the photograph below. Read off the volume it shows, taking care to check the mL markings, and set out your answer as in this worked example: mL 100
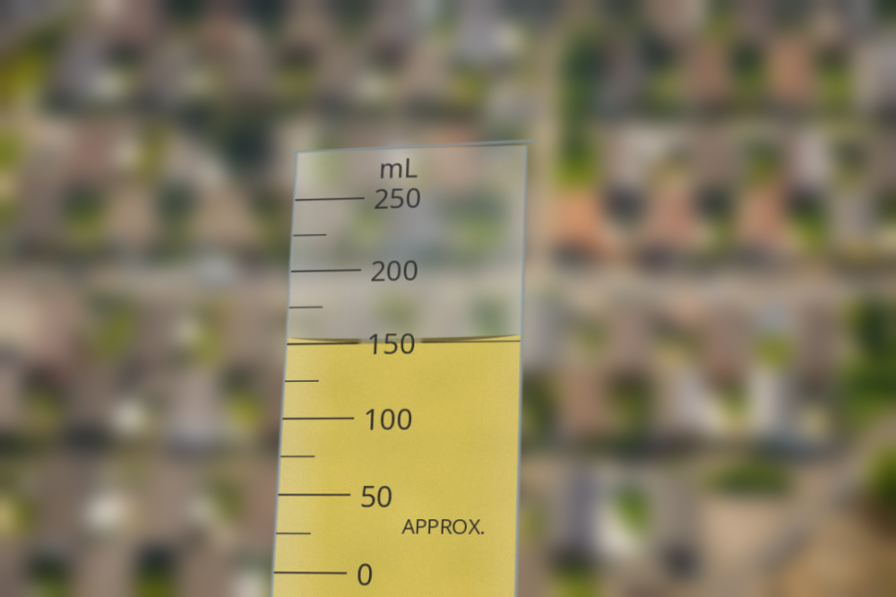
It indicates mL 150
